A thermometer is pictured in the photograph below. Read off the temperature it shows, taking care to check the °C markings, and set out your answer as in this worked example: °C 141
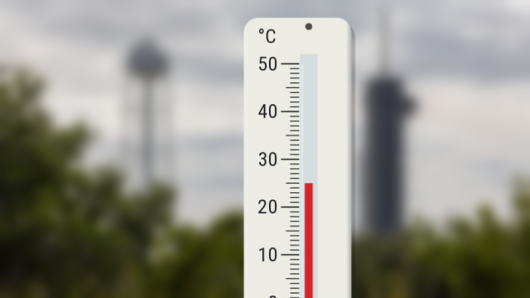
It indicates °C 25
